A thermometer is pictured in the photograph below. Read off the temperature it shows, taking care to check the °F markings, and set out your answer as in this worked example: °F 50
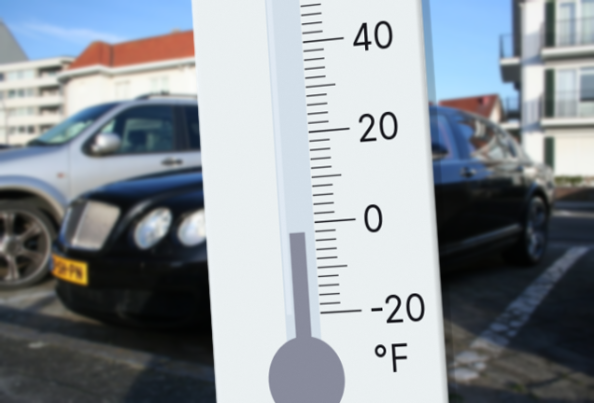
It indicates °F -2
